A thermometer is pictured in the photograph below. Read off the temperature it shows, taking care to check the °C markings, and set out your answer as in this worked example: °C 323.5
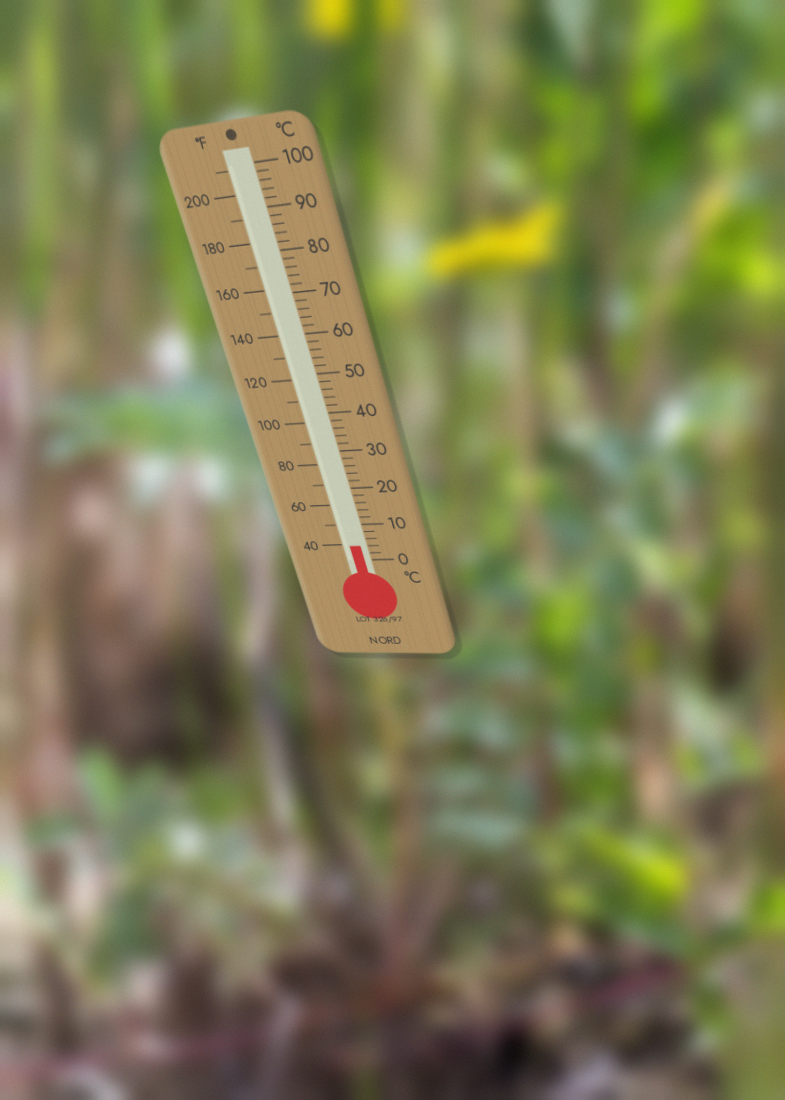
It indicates °C 4
